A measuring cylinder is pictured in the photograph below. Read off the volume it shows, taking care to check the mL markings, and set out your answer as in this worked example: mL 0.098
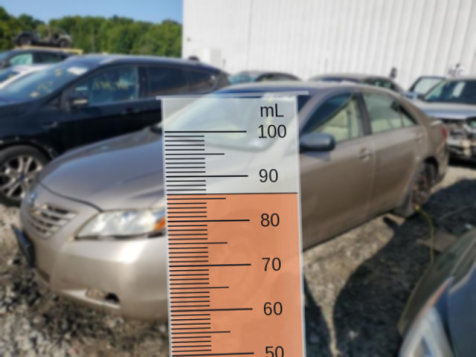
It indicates mL 86
